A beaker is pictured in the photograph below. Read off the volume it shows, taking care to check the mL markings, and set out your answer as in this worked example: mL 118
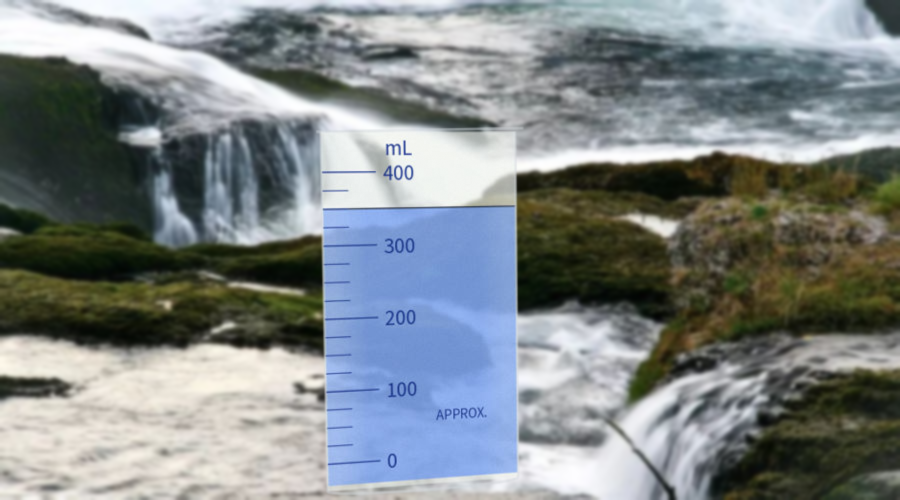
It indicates mL 350
